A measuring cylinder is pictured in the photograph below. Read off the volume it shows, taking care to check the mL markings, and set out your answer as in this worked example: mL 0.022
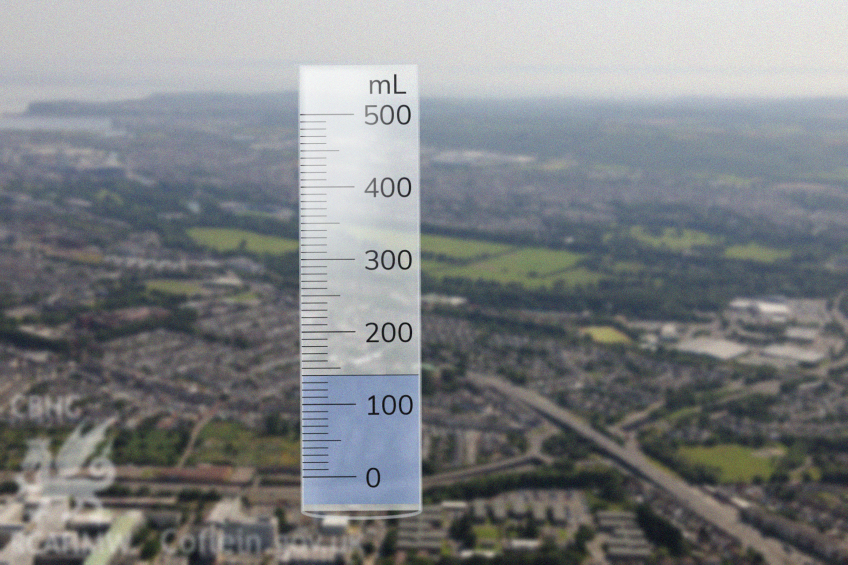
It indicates mL 140
